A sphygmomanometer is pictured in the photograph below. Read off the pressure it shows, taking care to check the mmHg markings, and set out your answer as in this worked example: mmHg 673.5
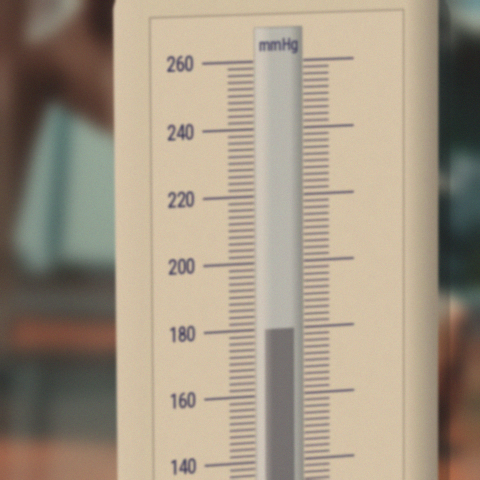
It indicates mmHg 180
